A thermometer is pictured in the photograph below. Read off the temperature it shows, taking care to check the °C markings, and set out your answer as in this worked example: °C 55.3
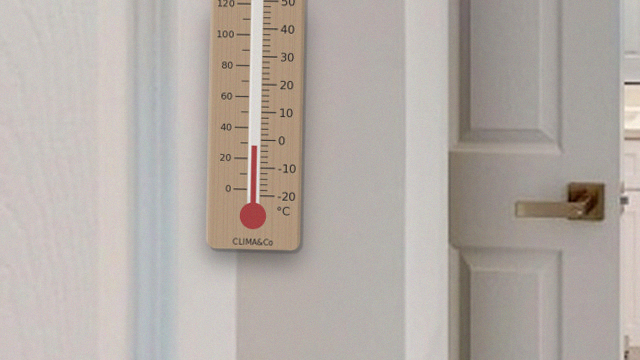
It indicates °C -2
